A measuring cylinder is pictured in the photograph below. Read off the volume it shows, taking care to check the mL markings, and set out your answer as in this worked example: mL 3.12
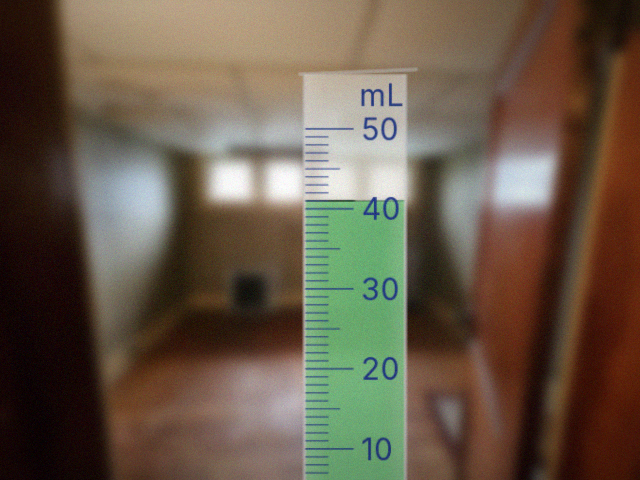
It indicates mL 41
